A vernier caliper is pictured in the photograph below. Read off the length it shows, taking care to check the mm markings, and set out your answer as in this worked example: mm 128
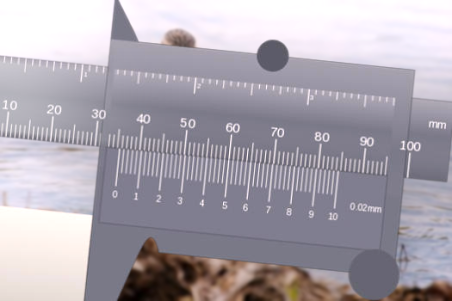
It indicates mm 35.5
